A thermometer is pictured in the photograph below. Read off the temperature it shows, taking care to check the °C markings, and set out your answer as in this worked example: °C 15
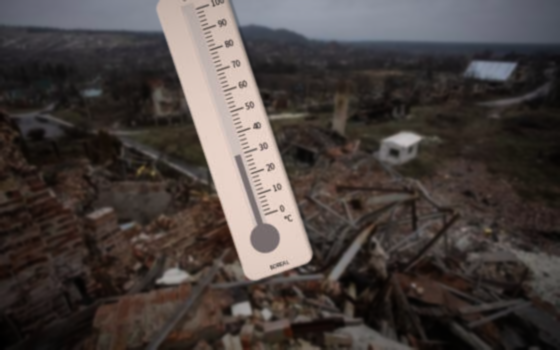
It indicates °C 30
